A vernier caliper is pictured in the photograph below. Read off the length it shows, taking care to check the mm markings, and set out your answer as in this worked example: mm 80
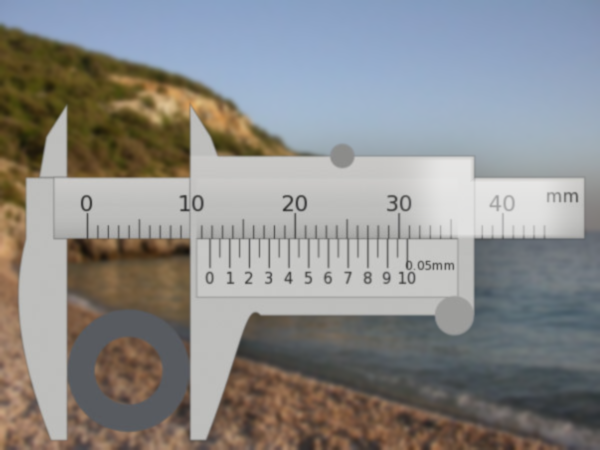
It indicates mm 11.8
